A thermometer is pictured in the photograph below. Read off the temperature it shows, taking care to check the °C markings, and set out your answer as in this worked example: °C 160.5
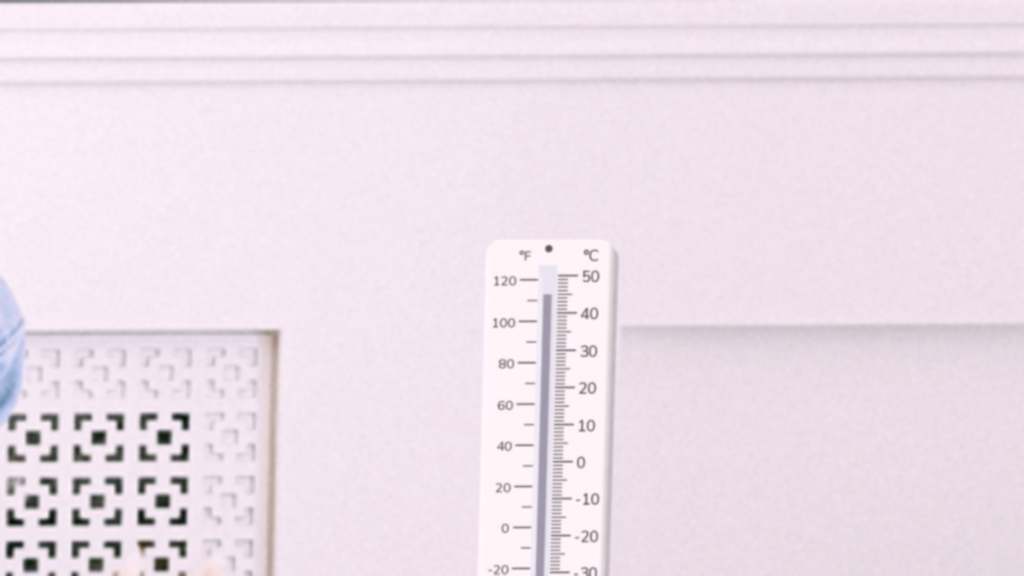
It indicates °C 45
